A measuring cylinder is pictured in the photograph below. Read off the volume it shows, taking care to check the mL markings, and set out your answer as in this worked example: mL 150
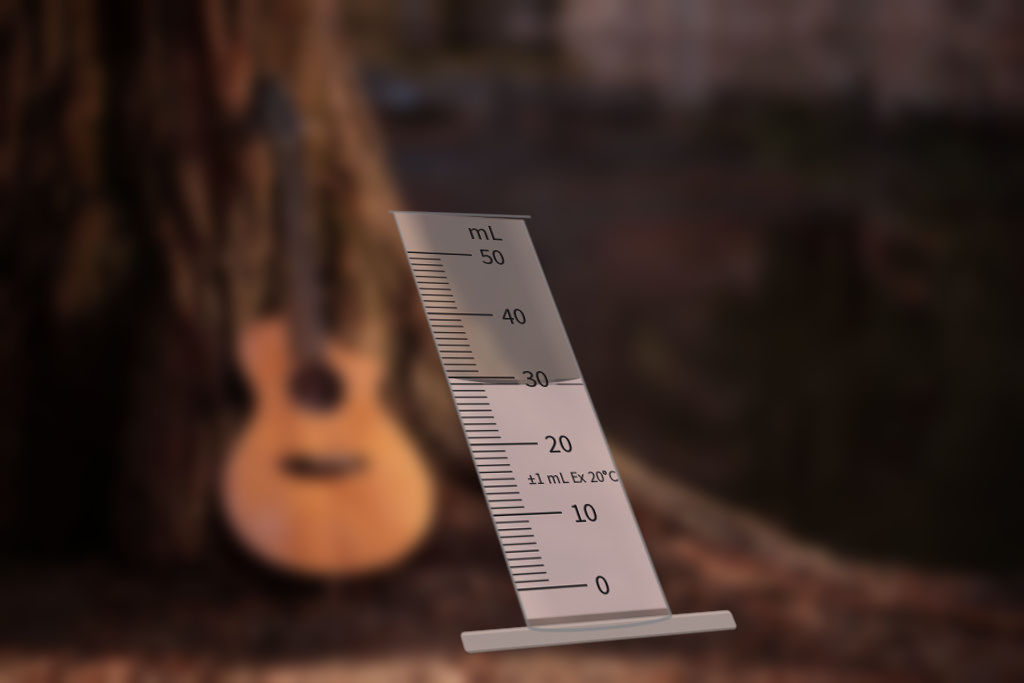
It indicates mL 29
